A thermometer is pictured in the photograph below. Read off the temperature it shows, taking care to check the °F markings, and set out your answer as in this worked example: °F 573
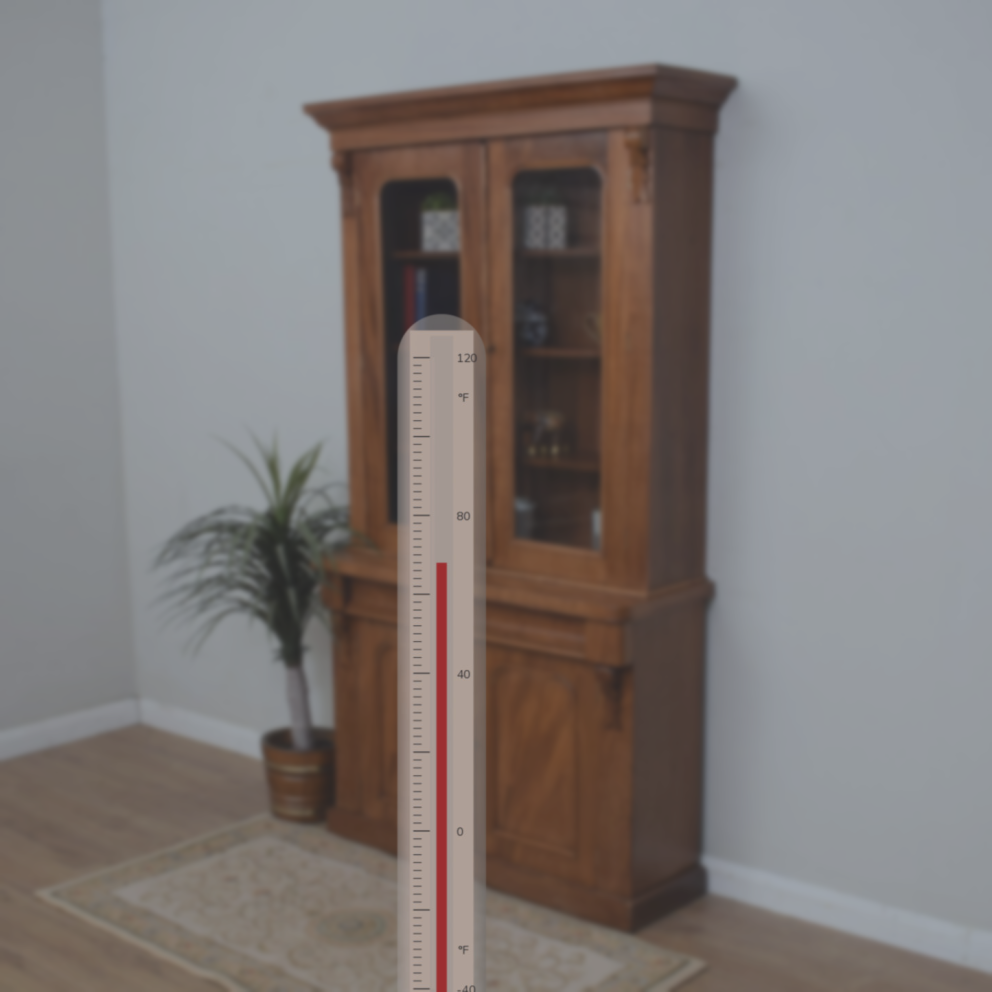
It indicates °F 68
